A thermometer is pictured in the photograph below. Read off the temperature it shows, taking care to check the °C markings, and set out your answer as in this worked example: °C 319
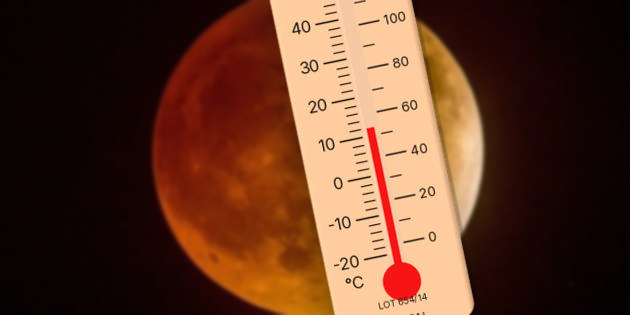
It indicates °C 12
